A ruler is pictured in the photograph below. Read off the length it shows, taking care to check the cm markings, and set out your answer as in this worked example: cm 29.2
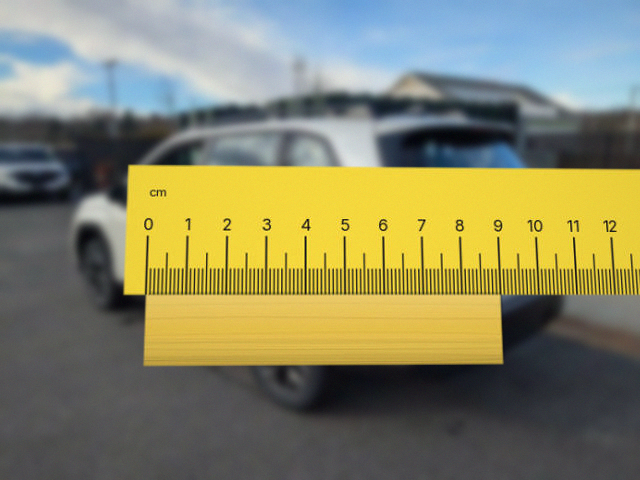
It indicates cm 9
